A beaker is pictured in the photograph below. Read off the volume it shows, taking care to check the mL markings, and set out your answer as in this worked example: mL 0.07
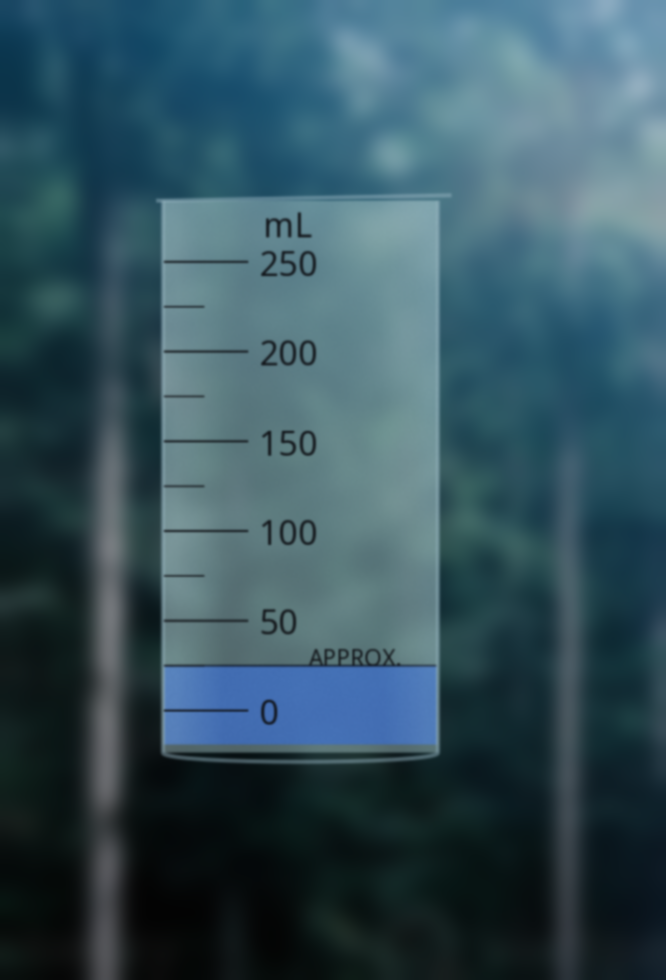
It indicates mL 25
